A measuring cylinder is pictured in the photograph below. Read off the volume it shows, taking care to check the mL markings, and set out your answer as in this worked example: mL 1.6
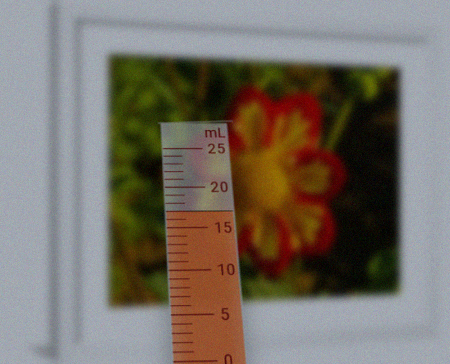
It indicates mL 17
